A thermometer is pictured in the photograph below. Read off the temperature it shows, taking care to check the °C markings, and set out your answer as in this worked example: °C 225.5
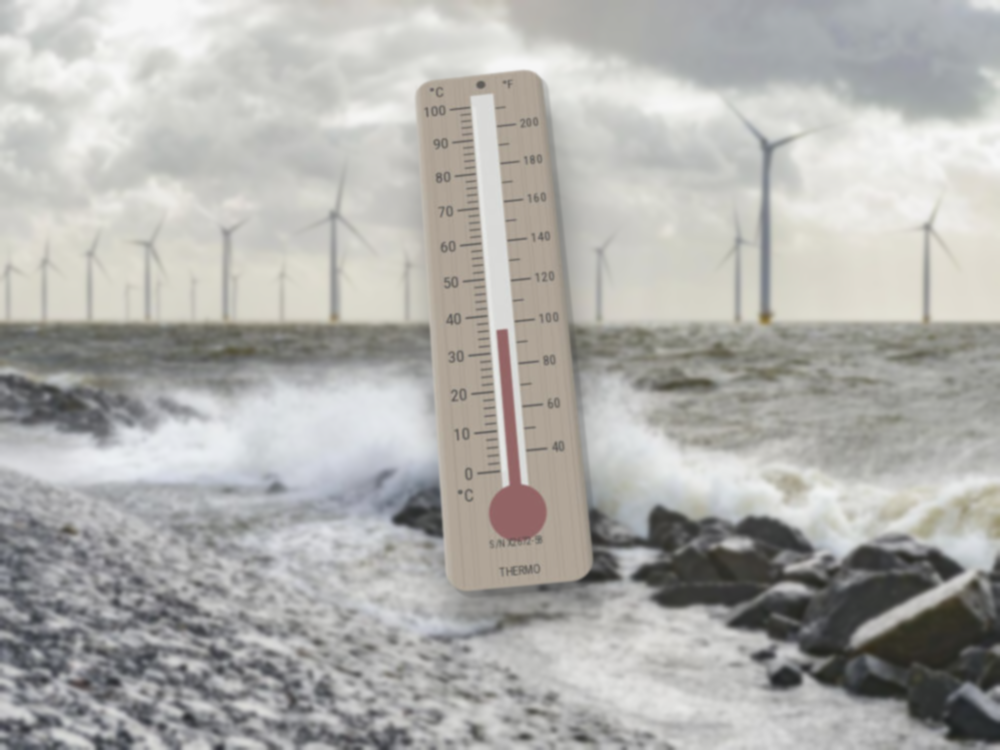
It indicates °C 36
